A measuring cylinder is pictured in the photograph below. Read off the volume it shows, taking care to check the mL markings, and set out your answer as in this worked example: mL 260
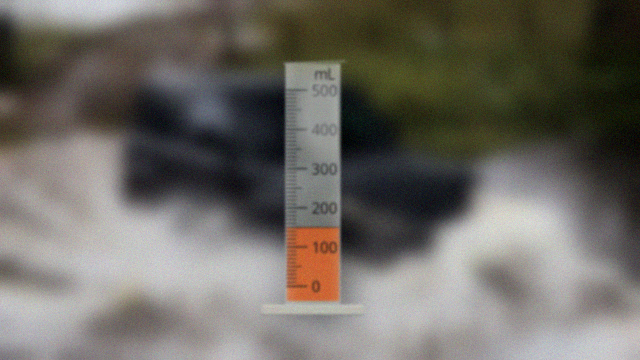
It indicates mL 150
